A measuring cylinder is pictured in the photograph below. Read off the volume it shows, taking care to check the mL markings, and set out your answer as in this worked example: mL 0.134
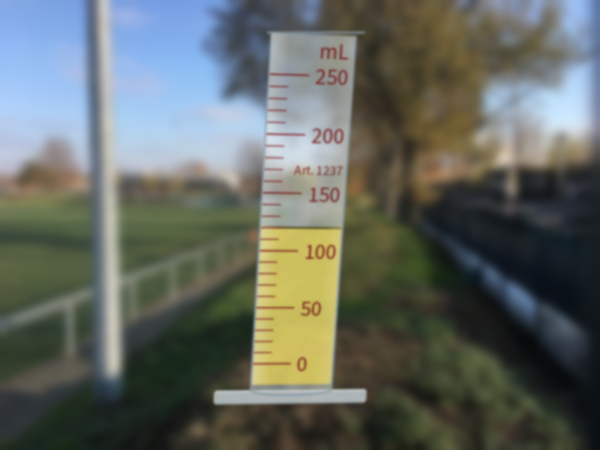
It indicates mL 120
